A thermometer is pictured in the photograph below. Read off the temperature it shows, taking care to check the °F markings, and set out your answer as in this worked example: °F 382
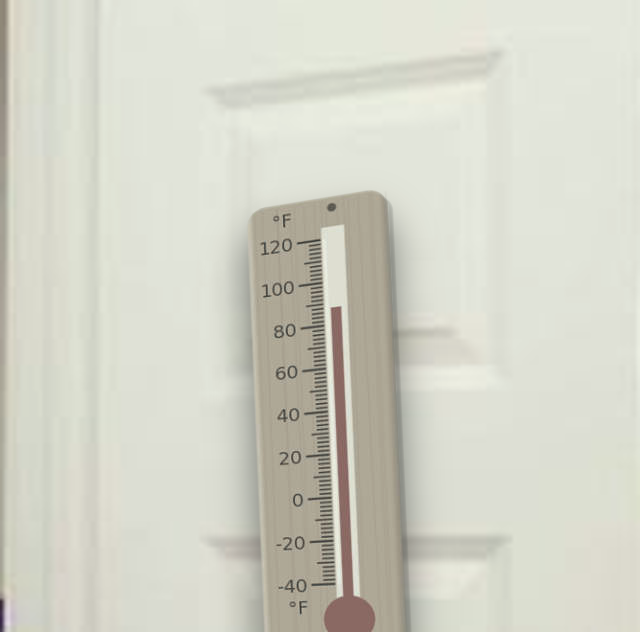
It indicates °F 88
